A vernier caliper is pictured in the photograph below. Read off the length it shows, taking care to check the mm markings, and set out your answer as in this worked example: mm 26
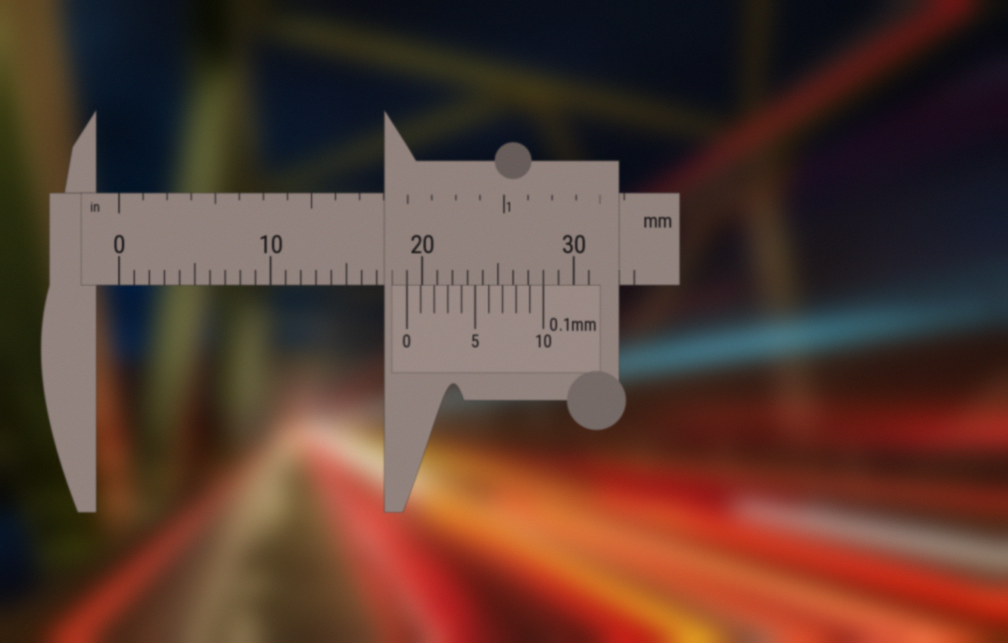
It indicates mm 19.0
